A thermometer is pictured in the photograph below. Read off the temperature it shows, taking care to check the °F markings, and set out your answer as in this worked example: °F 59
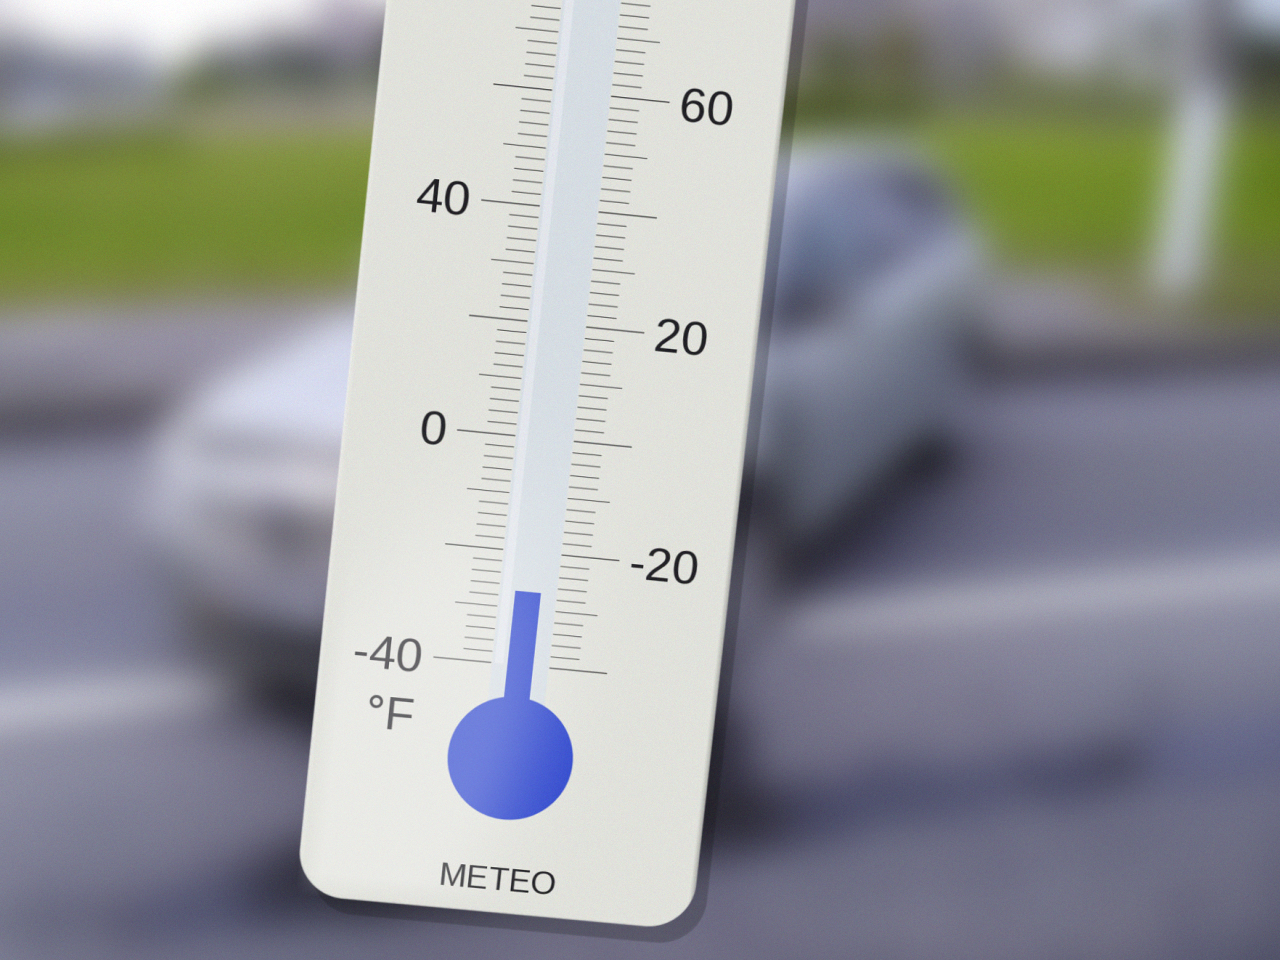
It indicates °F -27
